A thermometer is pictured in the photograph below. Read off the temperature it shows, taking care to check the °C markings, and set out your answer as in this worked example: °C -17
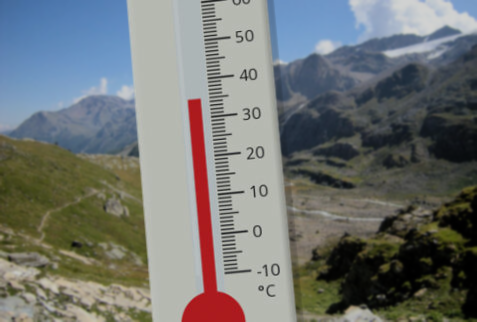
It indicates °C 35
